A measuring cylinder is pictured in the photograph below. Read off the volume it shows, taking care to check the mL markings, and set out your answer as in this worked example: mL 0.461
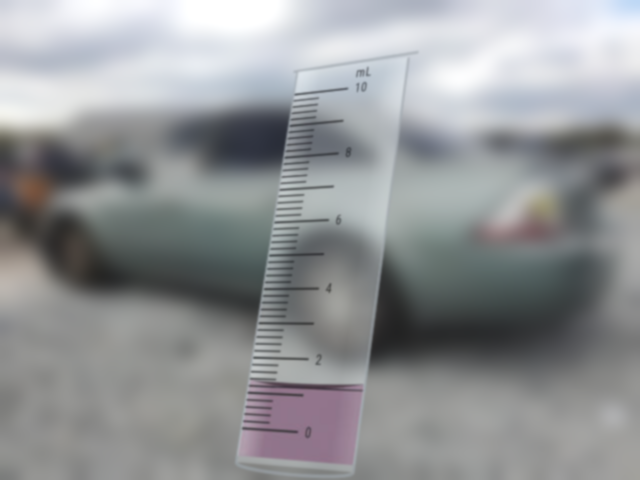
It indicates mL 1.2
